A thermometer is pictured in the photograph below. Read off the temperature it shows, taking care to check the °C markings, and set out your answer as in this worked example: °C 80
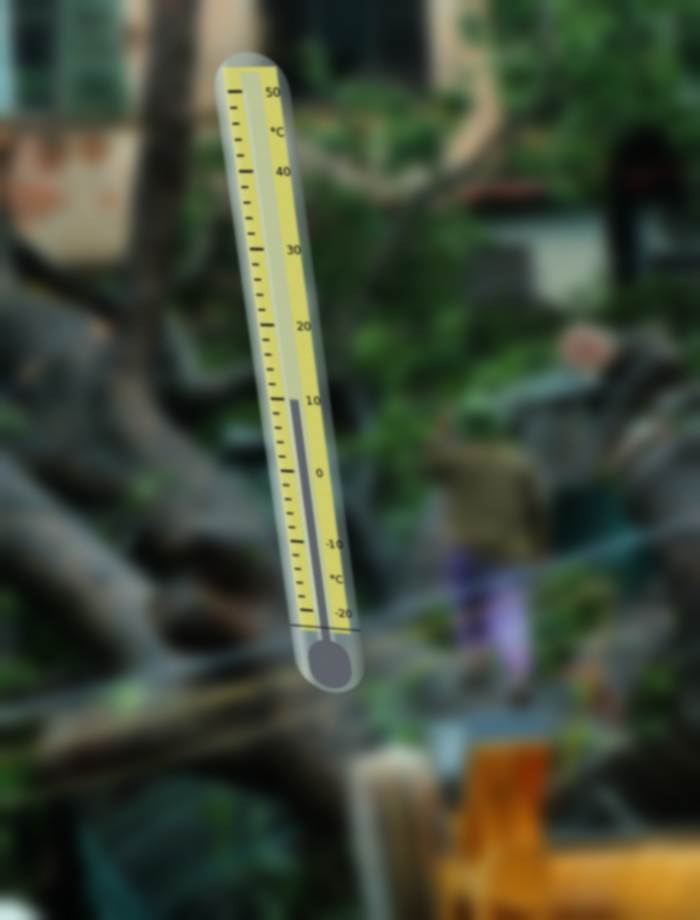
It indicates °C 10
